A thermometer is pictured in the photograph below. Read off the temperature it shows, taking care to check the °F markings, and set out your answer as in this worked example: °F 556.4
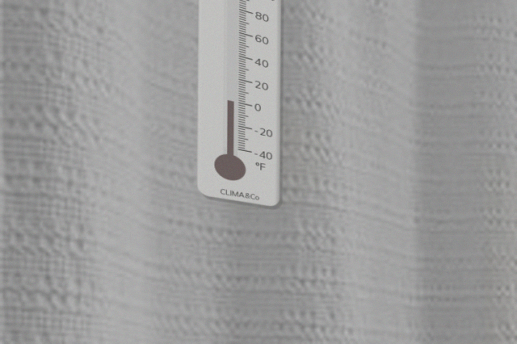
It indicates °F 0
